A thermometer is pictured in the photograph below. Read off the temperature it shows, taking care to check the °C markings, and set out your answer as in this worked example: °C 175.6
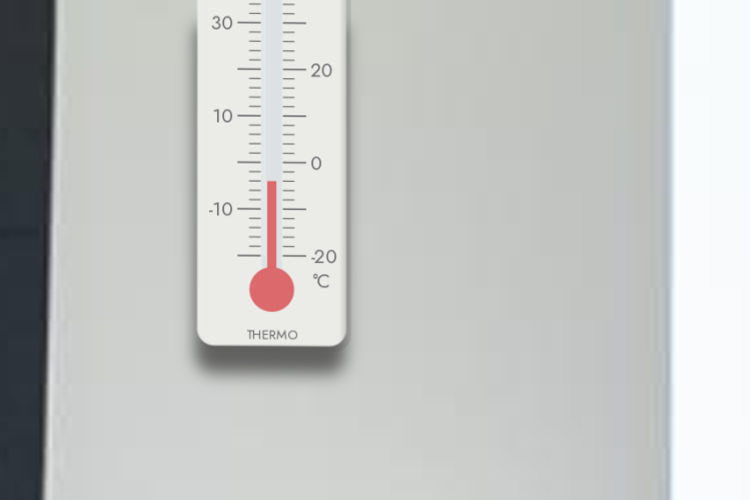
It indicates °C -4
